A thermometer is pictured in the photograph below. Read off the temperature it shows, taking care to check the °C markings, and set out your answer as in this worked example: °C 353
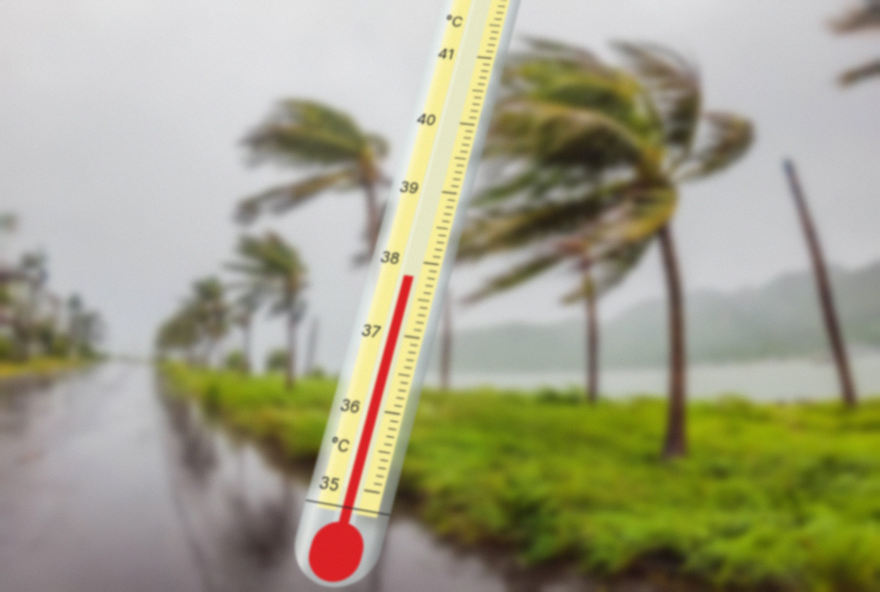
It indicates °C 37.8
